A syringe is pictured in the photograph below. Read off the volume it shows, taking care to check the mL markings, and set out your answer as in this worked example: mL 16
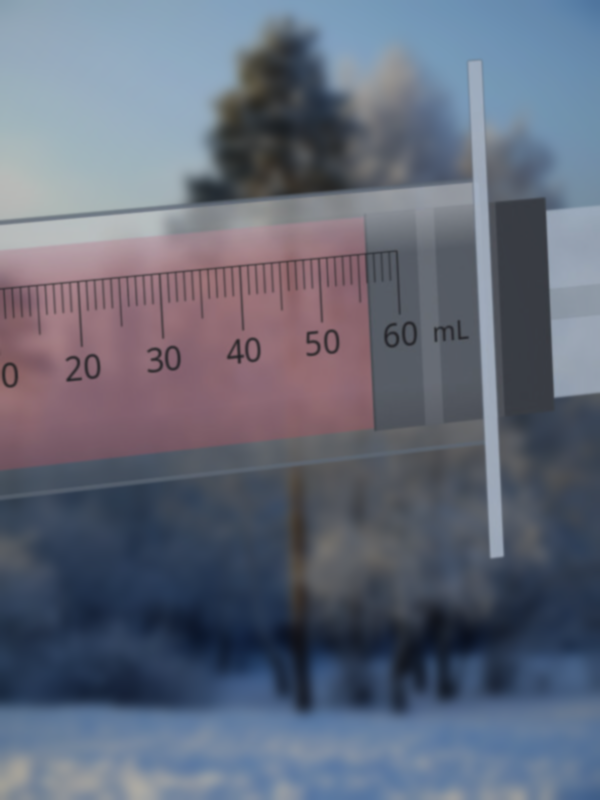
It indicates mL 56
